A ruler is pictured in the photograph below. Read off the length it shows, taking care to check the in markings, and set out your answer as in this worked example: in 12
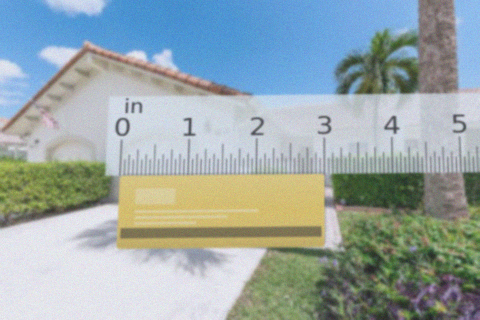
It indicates in 3
